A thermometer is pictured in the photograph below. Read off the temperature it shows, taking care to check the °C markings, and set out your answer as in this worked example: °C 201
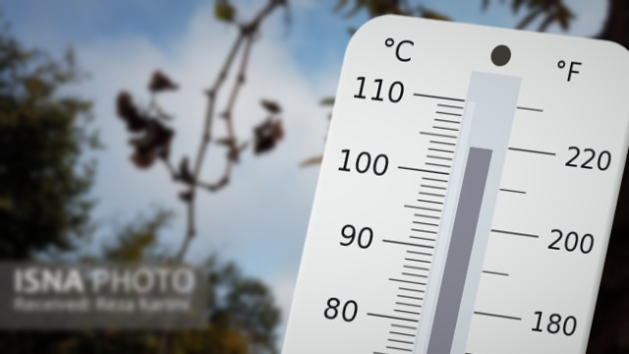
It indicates °C 104
